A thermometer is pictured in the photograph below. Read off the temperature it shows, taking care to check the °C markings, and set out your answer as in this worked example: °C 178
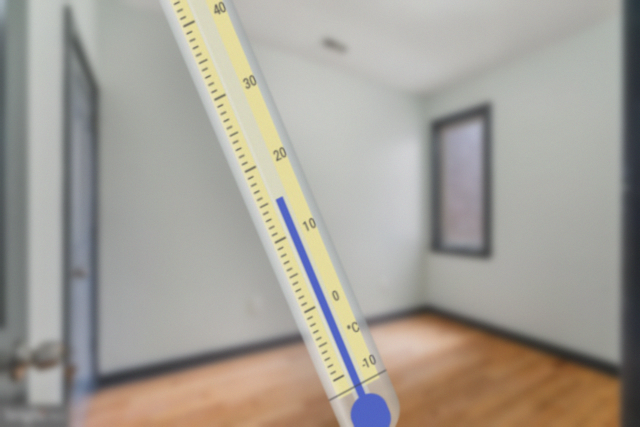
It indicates °C 15
